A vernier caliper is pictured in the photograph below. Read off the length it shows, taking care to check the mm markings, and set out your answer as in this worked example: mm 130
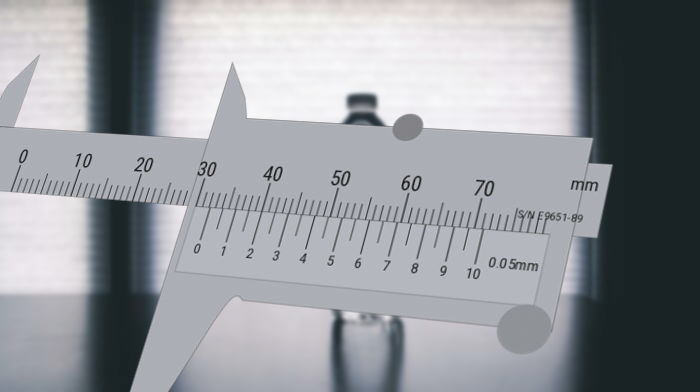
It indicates mm 32.2
